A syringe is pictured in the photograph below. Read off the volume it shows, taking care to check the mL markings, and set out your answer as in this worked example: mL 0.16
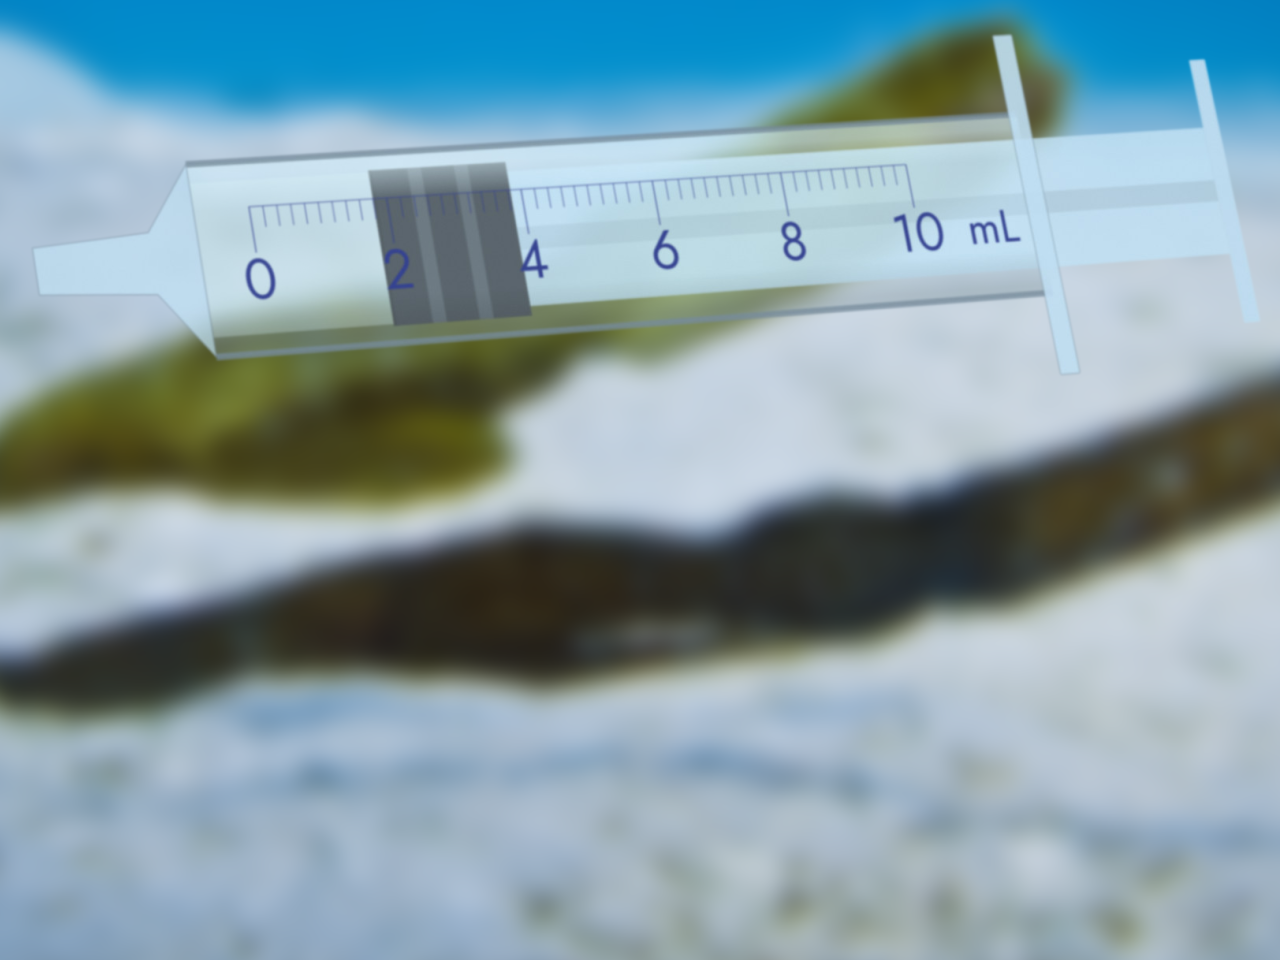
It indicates mL 1.8
